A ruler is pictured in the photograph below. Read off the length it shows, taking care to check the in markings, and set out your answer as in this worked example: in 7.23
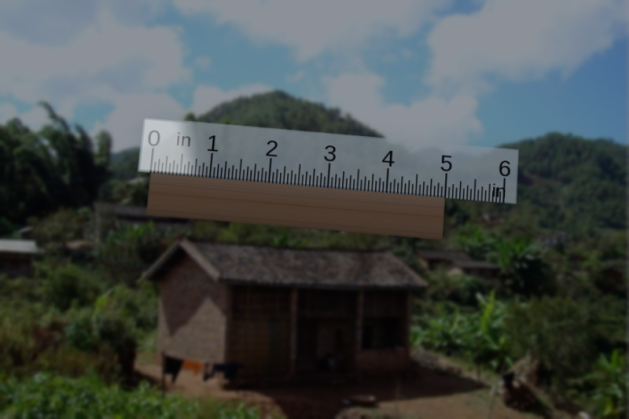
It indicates in 5
